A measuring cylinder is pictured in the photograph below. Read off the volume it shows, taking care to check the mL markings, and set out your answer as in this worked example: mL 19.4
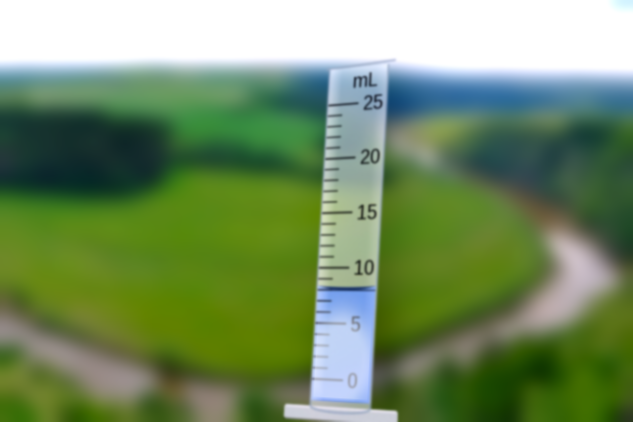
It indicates mL 8
